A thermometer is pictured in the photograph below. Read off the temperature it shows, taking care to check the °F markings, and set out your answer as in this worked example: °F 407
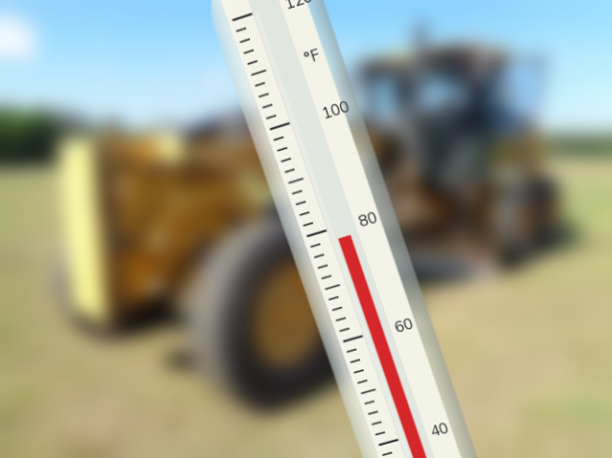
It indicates °F 78
